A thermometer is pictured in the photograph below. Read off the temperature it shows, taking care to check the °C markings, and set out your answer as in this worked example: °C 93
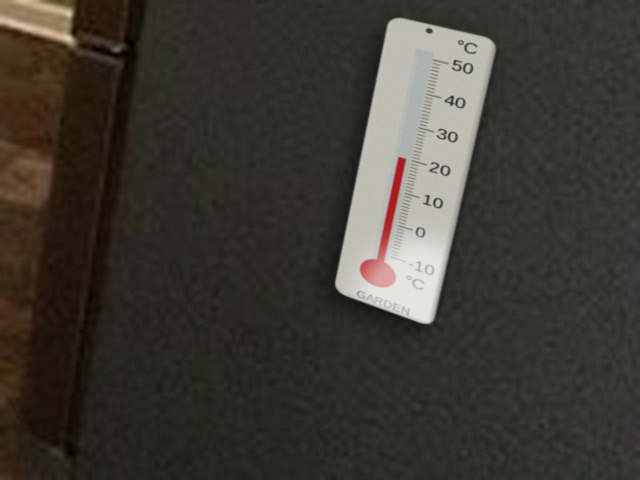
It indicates °C 20
